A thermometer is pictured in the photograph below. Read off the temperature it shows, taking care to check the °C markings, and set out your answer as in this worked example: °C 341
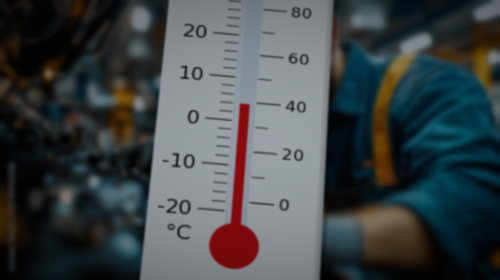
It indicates °C 4
